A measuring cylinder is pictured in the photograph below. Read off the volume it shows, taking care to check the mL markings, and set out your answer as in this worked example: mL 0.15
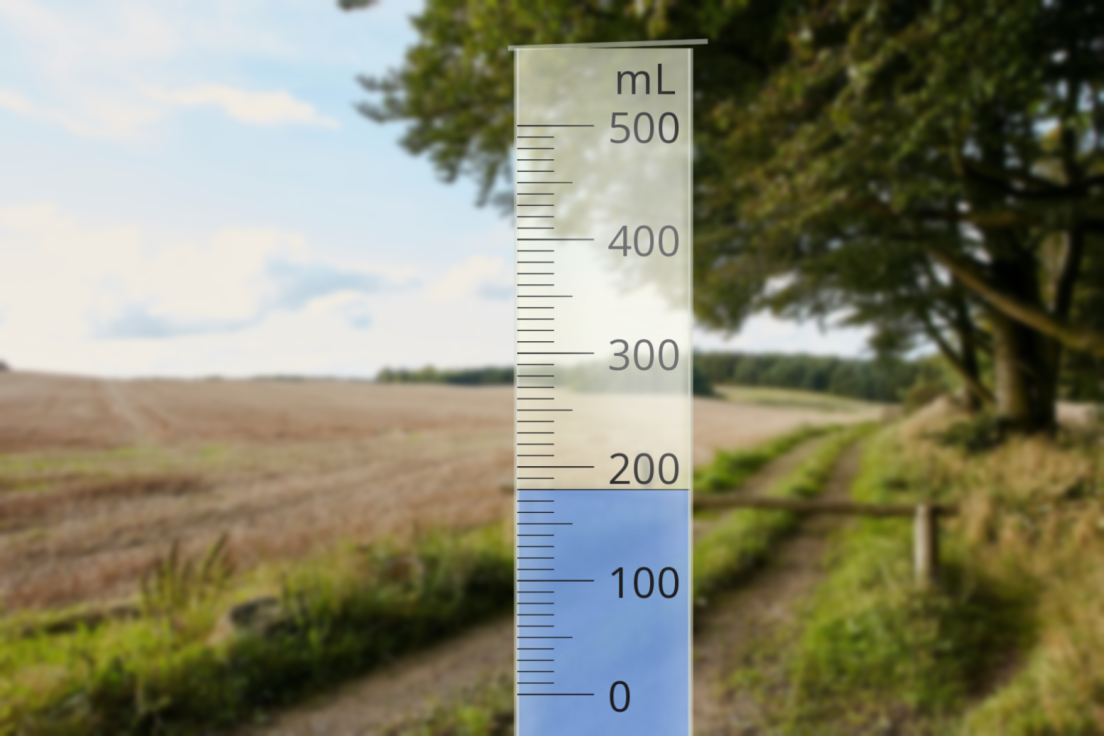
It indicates mL 180
